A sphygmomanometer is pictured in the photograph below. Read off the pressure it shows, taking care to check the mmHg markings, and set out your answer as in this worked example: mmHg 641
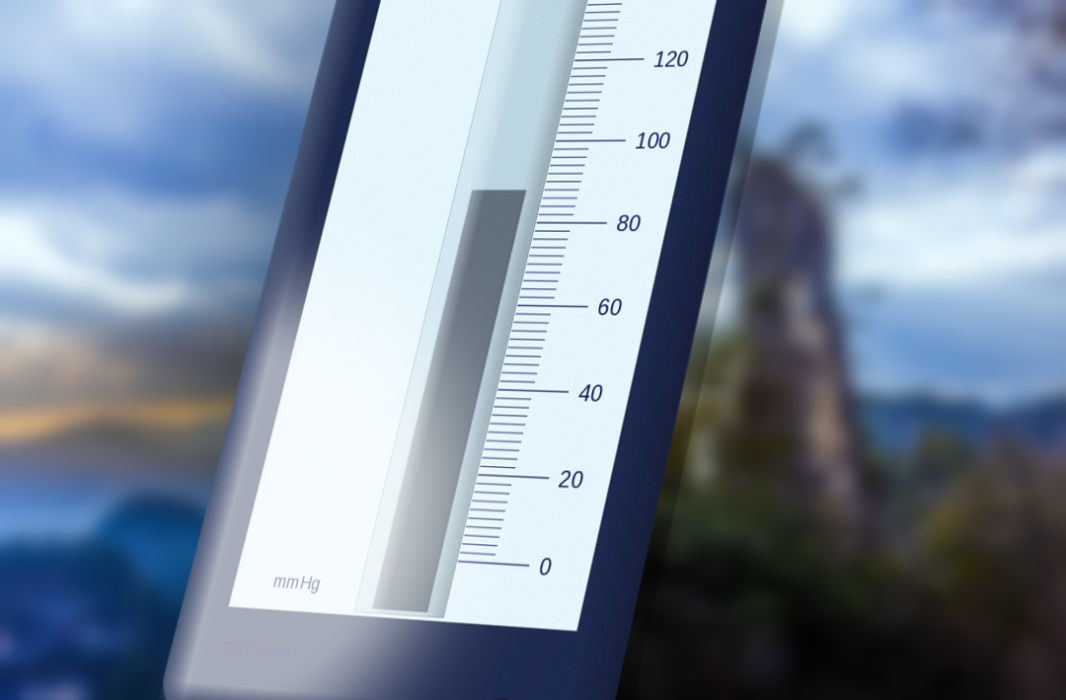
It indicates mmHg 88
